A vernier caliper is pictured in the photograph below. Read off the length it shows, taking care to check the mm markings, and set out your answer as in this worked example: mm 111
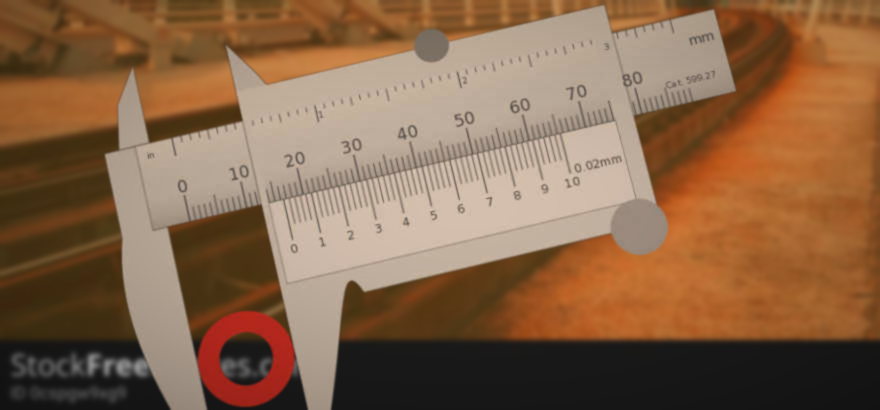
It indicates mm 16.5
